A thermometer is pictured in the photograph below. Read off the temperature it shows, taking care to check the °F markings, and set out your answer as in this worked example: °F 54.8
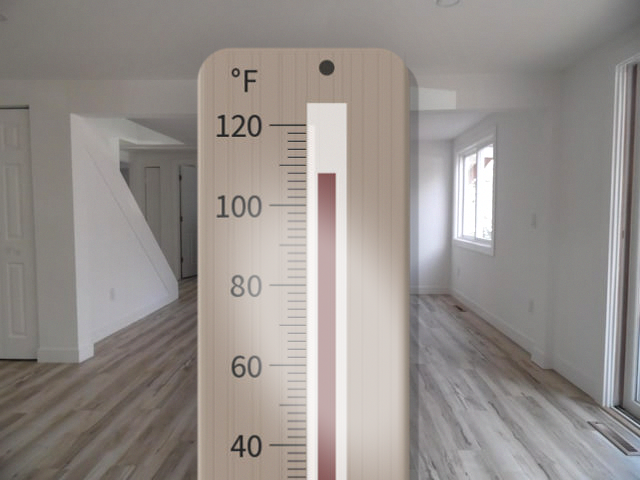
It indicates °F 108
